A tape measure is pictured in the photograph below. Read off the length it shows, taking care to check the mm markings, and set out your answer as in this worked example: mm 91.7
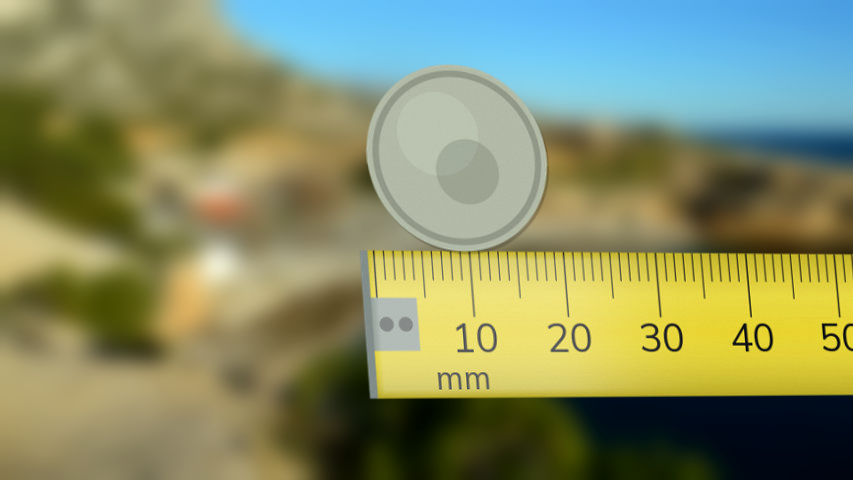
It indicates mm 19
